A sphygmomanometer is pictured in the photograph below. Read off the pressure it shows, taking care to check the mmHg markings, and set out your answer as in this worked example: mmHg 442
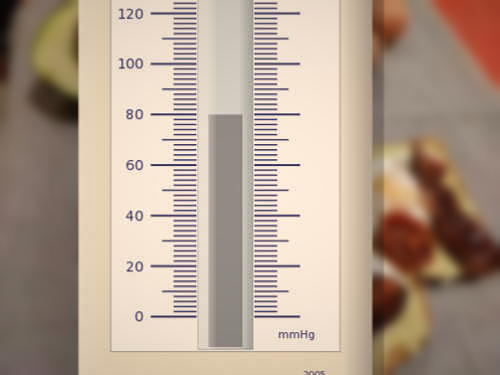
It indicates mmHg 80
